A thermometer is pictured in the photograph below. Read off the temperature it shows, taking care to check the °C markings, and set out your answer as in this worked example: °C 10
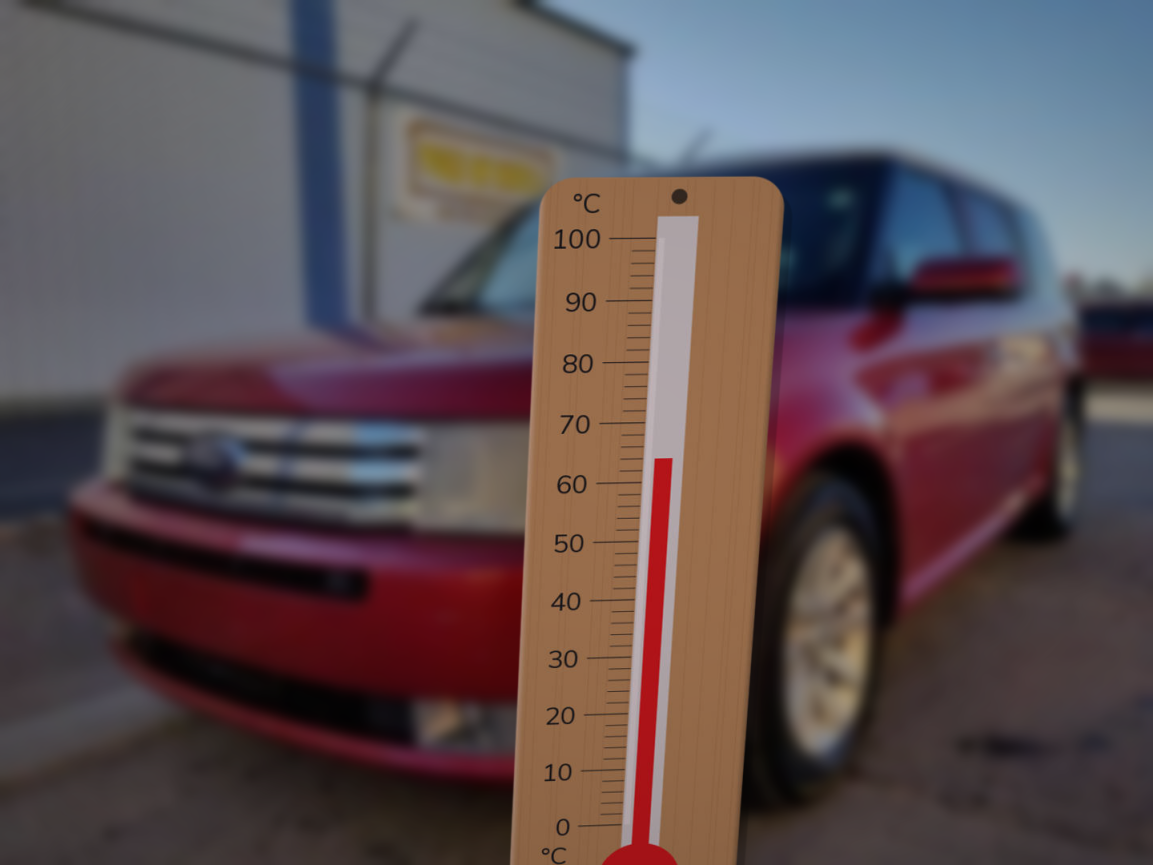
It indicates °C 64
